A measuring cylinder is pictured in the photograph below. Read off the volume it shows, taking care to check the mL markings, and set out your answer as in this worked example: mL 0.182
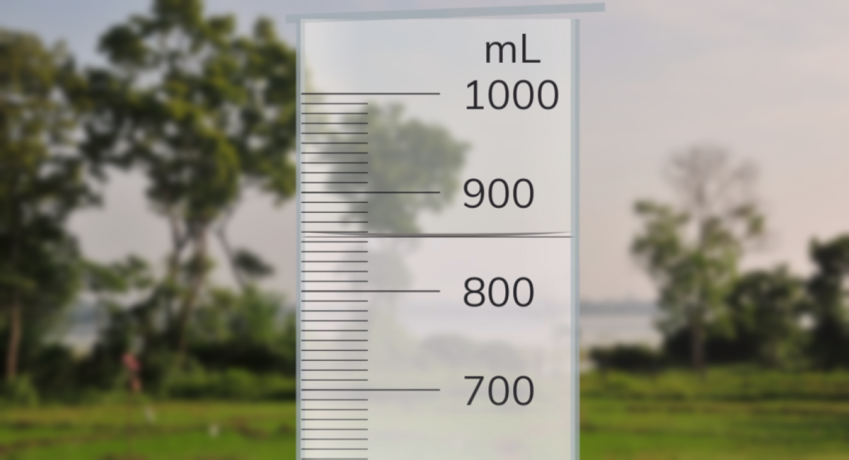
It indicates mL 855
